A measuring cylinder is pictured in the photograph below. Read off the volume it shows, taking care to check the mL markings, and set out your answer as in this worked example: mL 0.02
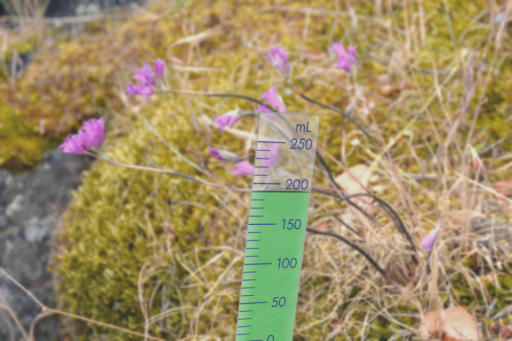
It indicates mL 190
